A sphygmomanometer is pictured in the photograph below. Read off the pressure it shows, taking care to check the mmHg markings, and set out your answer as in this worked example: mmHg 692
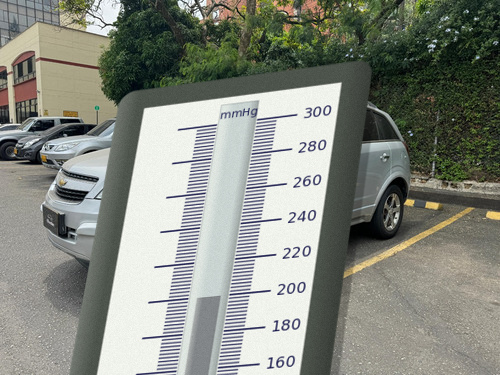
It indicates mmHg 200
